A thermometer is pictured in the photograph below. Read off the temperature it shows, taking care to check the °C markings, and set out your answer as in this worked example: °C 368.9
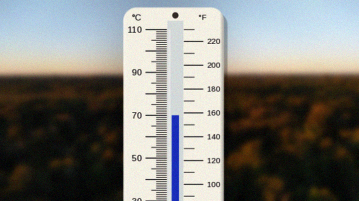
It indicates °C 70
